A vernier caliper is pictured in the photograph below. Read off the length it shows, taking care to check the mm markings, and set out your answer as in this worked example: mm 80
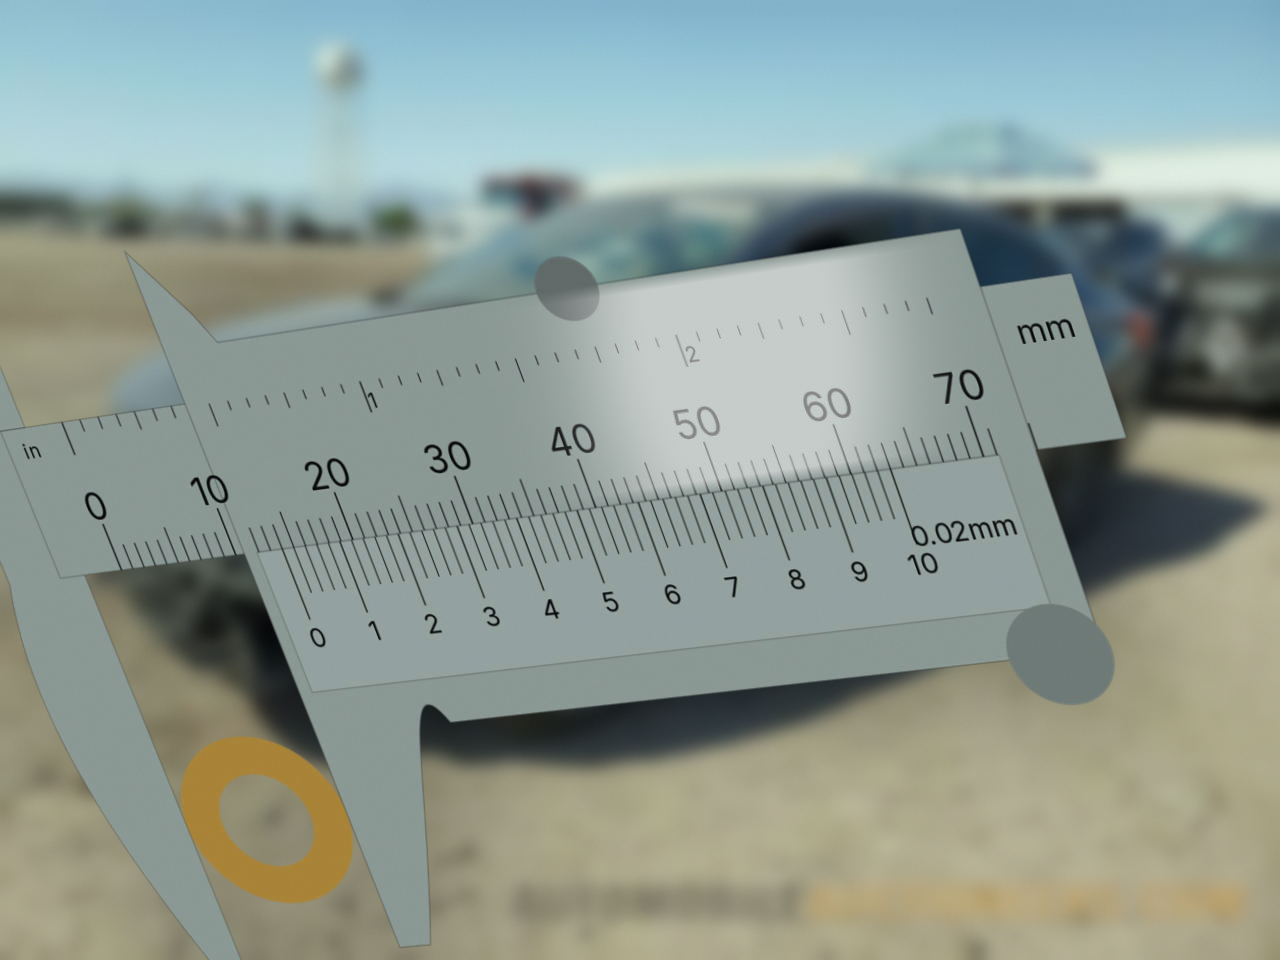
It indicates mm 14.0
